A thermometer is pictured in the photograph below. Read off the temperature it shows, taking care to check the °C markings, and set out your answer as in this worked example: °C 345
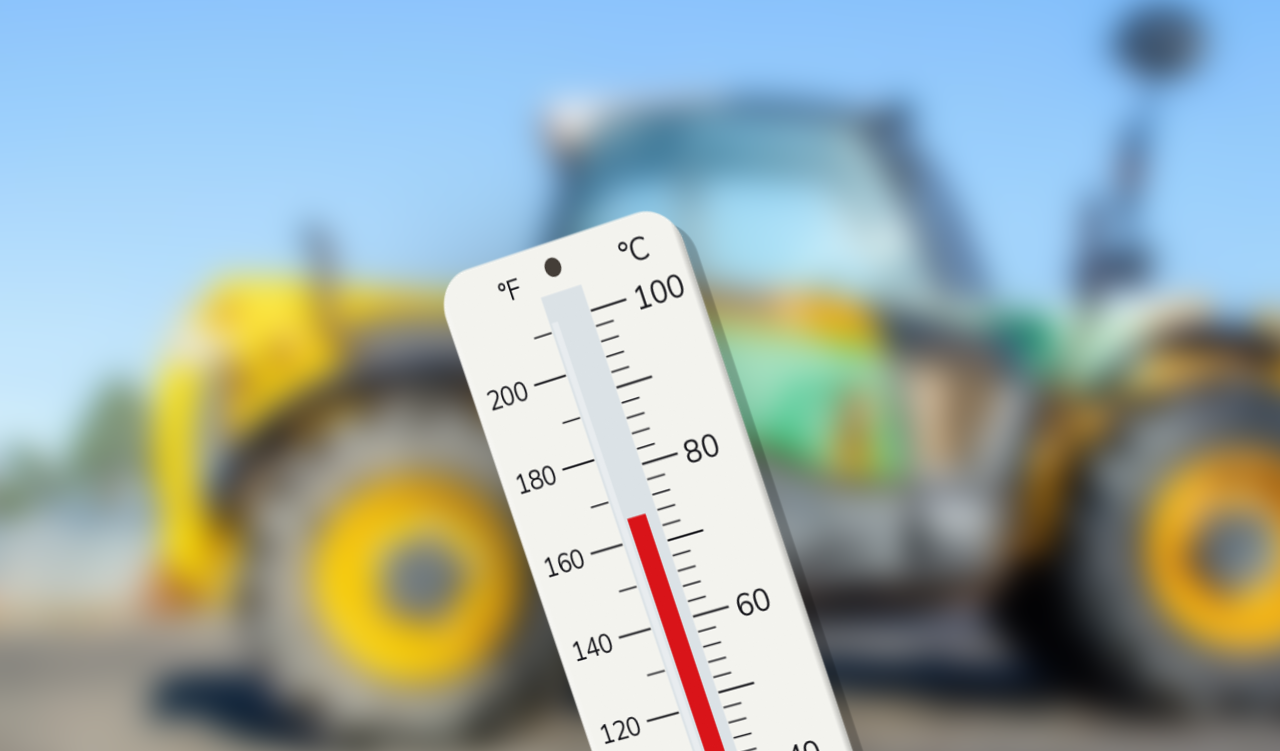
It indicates °C 74
